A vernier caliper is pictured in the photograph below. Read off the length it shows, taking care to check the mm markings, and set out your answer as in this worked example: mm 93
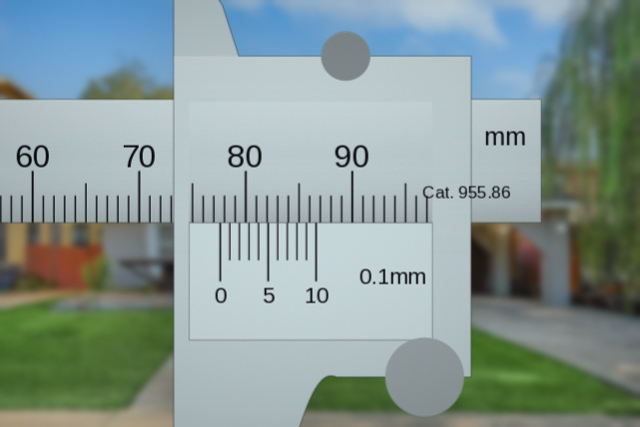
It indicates mm 77.6
